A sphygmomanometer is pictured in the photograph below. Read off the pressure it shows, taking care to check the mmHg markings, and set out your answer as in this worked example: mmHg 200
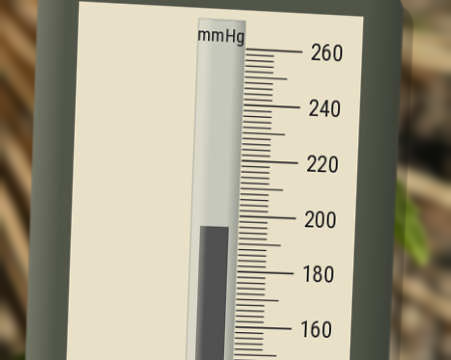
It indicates mmHg 196
